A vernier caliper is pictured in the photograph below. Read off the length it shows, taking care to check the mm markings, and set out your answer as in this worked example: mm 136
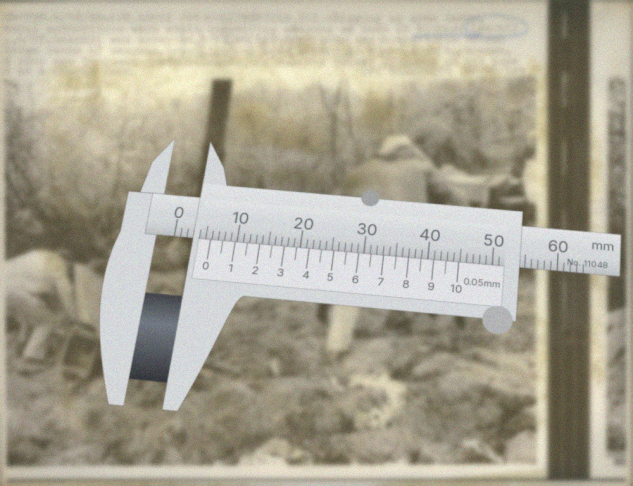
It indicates mm 5.8
